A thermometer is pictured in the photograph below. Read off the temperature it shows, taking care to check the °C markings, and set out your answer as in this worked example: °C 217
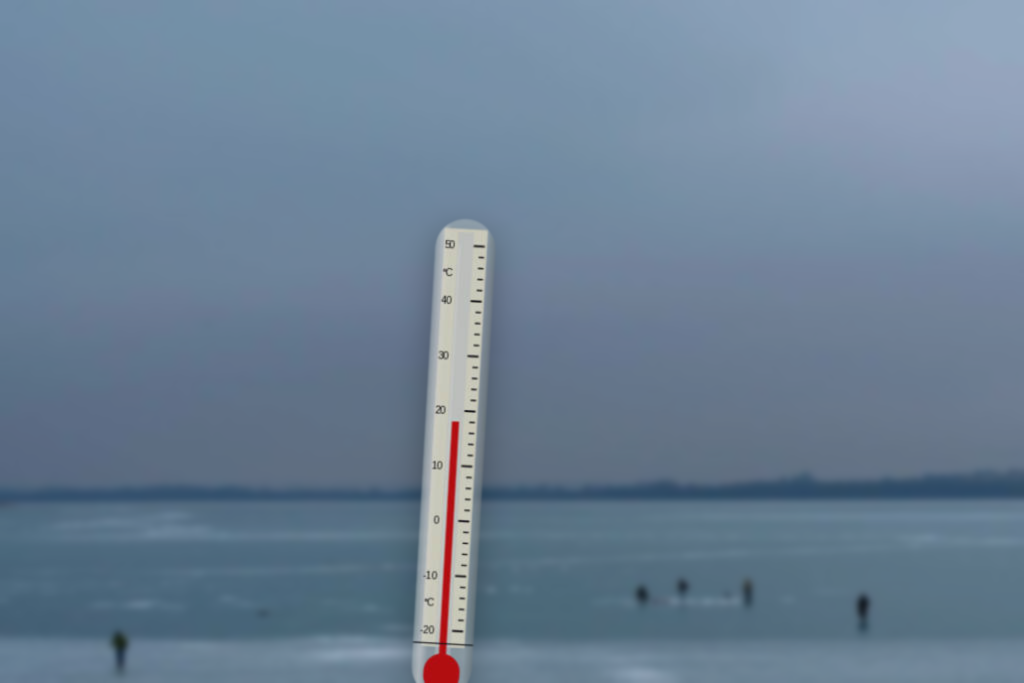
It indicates °C 18
